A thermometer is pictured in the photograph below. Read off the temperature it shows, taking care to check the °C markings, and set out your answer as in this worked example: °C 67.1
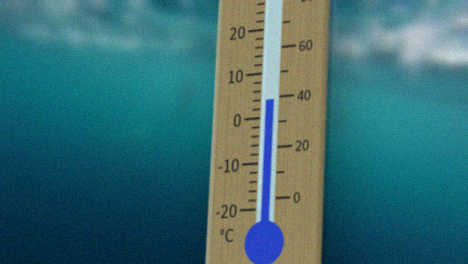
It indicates °C 4
